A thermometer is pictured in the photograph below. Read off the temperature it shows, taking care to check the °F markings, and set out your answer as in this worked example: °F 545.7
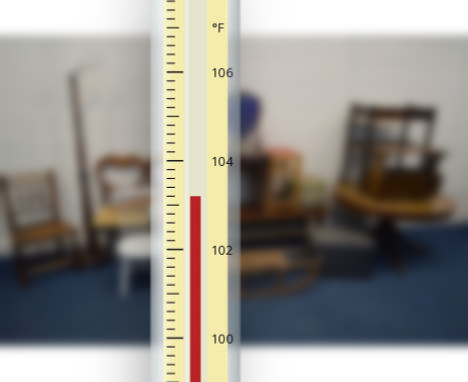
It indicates °F 103.2
